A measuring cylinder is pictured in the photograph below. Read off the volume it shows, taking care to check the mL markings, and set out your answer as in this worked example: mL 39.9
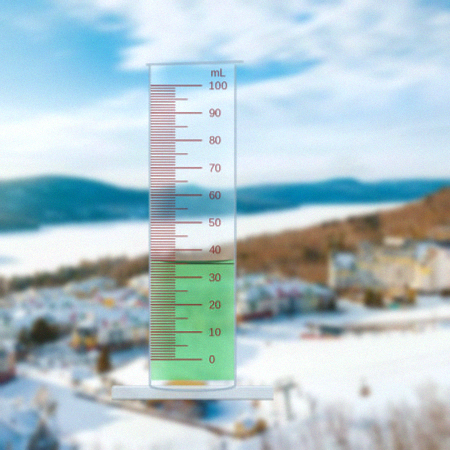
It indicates mL 35
